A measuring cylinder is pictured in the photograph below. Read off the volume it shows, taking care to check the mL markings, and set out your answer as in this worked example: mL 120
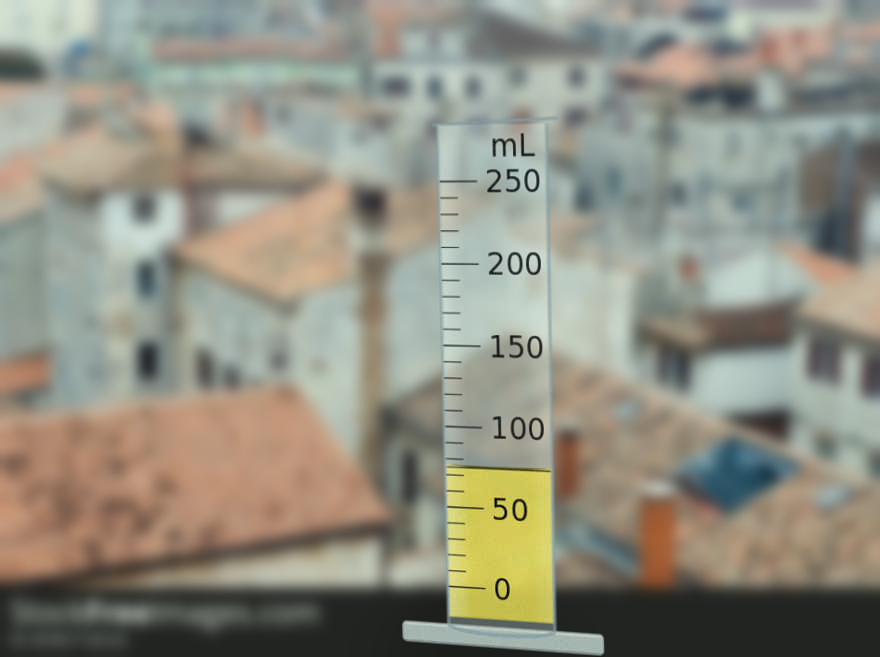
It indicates mL 75
